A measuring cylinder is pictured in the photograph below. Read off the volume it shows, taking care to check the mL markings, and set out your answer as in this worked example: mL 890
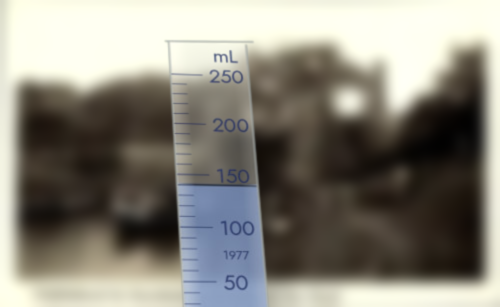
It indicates mL 140
